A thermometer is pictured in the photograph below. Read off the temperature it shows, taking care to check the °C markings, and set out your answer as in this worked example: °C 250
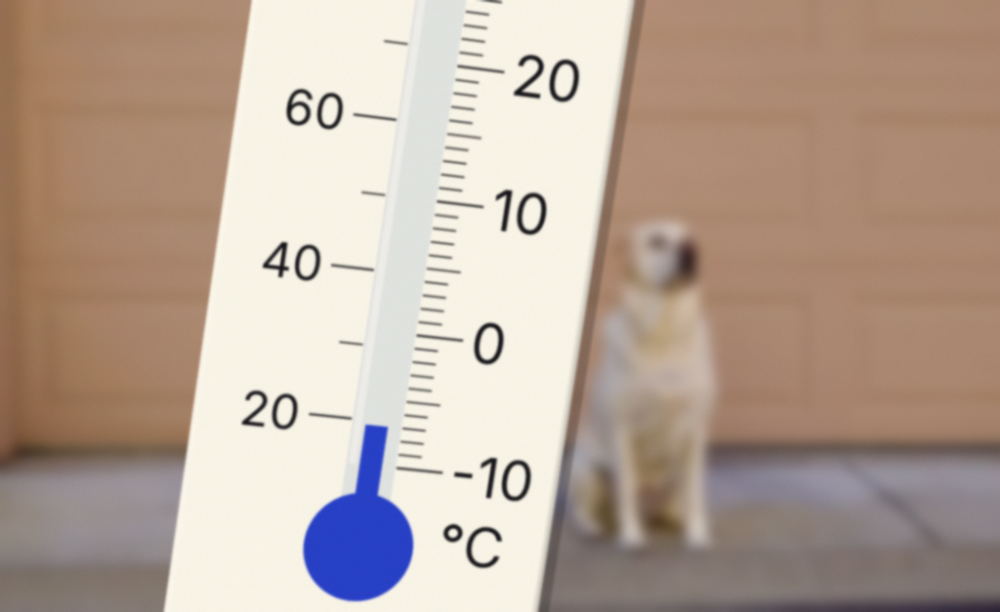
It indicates °C -7
